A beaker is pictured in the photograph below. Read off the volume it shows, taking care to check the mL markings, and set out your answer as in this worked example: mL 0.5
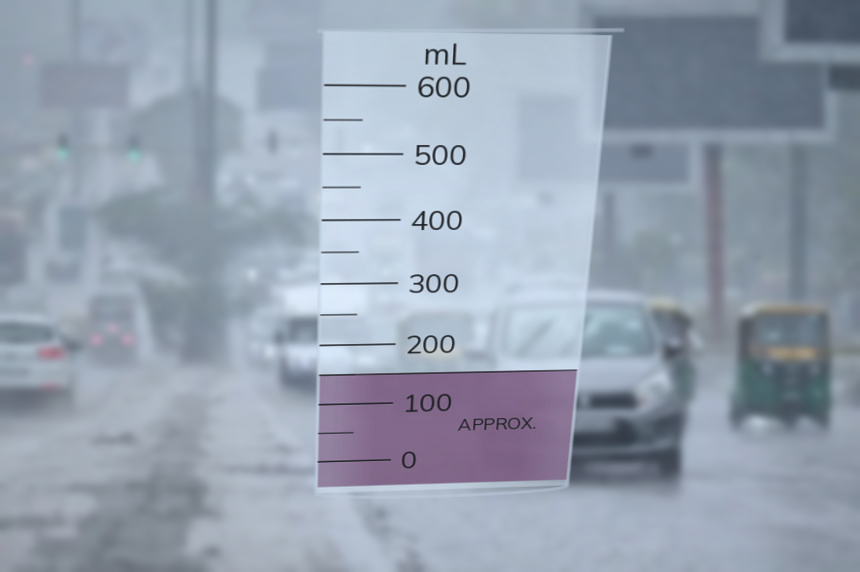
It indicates mL 150
